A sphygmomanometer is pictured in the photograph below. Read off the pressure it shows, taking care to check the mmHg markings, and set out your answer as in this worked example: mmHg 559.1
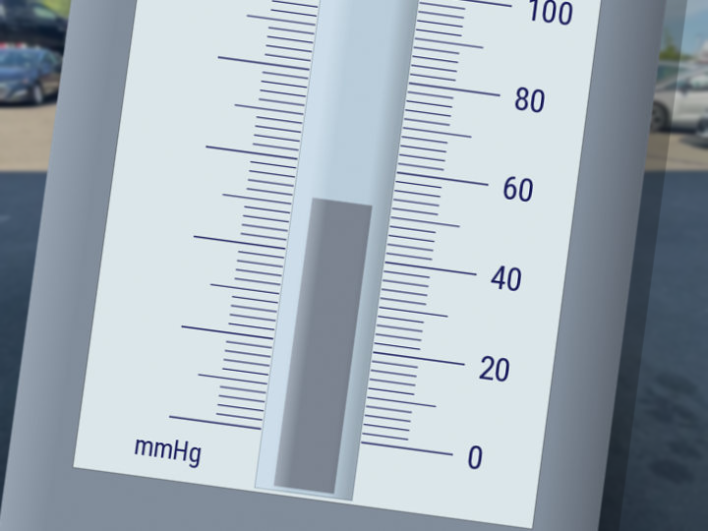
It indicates mmHg 52
